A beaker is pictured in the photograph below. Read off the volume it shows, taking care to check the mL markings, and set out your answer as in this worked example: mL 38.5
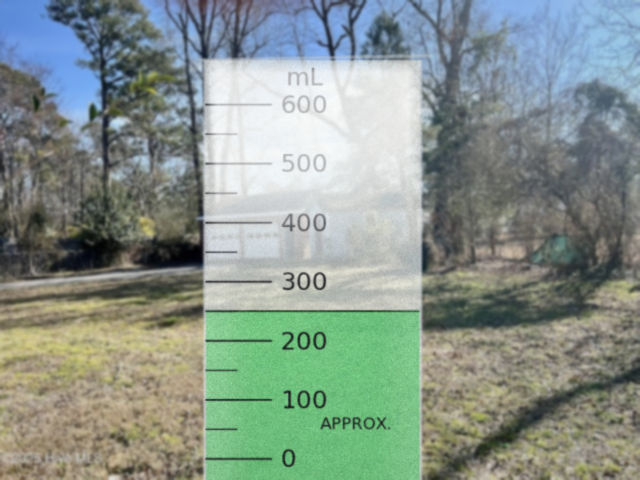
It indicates mL 250
